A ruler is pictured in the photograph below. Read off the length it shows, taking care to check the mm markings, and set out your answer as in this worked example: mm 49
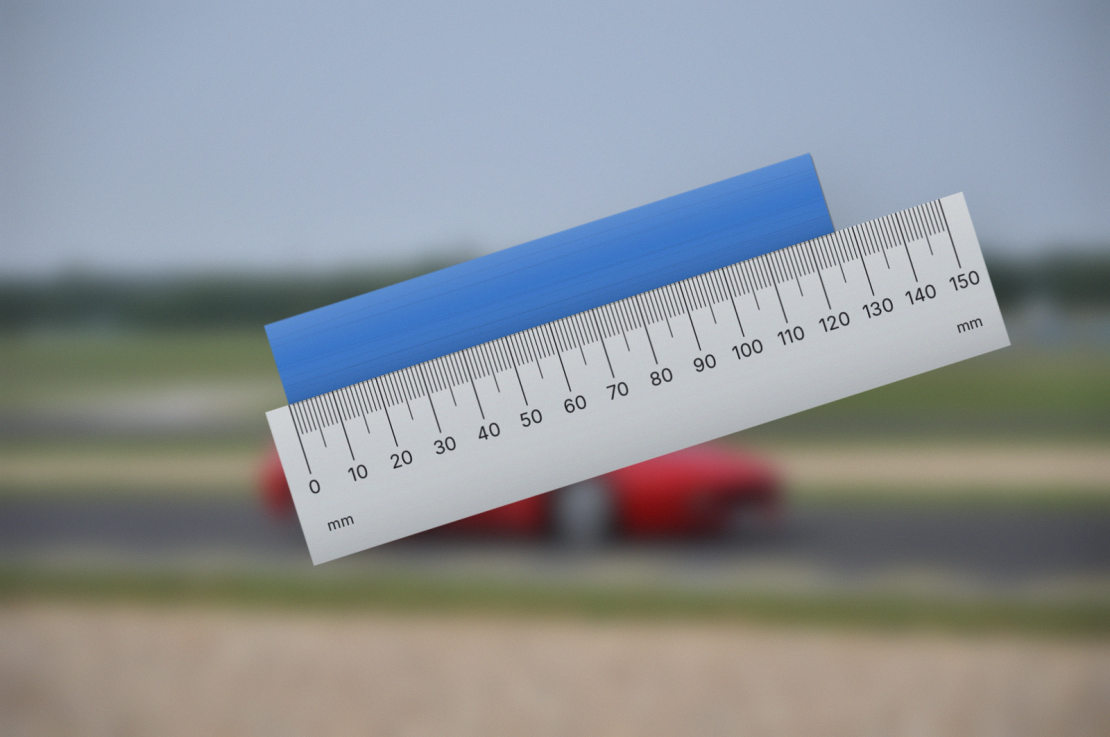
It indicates mm 126
